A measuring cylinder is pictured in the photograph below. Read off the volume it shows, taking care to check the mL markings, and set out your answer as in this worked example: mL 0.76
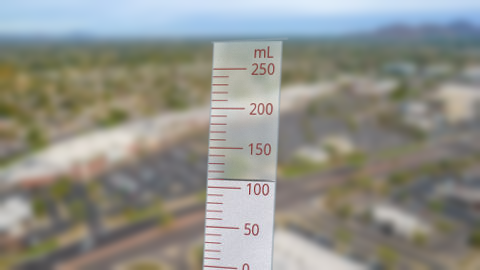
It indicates mL 110
